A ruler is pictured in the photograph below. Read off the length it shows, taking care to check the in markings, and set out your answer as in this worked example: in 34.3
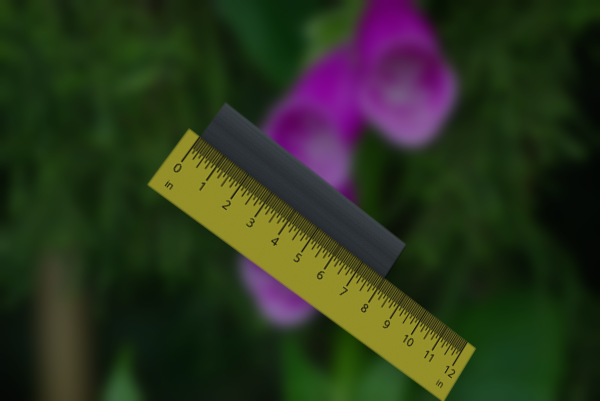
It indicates in 8
